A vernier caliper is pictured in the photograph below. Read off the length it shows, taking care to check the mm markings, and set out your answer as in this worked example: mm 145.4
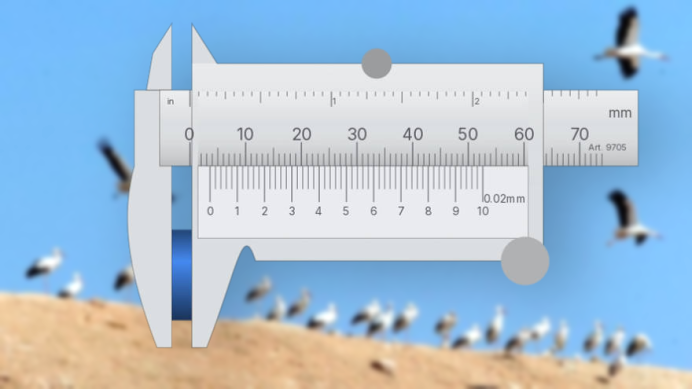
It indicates mm 3.6
